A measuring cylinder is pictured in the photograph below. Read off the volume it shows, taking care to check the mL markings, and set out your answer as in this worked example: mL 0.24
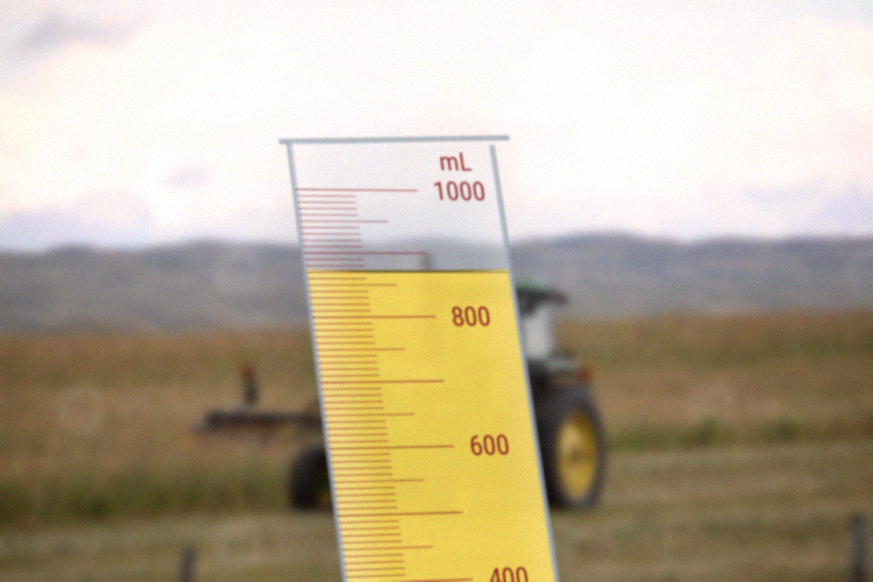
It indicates mL 870
